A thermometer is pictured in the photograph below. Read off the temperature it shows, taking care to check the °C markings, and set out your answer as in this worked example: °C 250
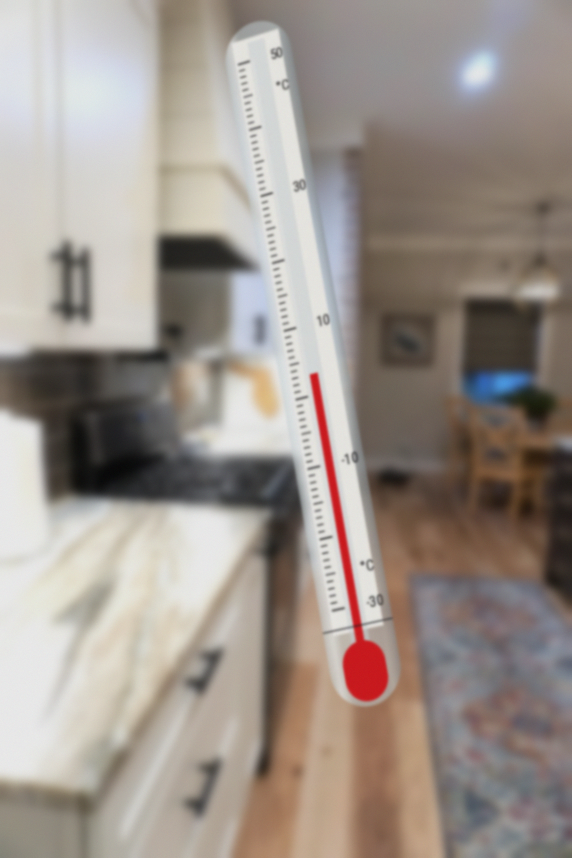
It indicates °C 3
